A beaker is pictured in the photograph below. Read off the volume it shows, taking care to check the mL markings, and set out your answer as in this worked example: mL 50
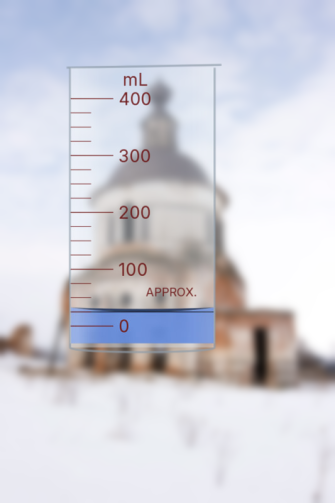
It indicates mL 25
